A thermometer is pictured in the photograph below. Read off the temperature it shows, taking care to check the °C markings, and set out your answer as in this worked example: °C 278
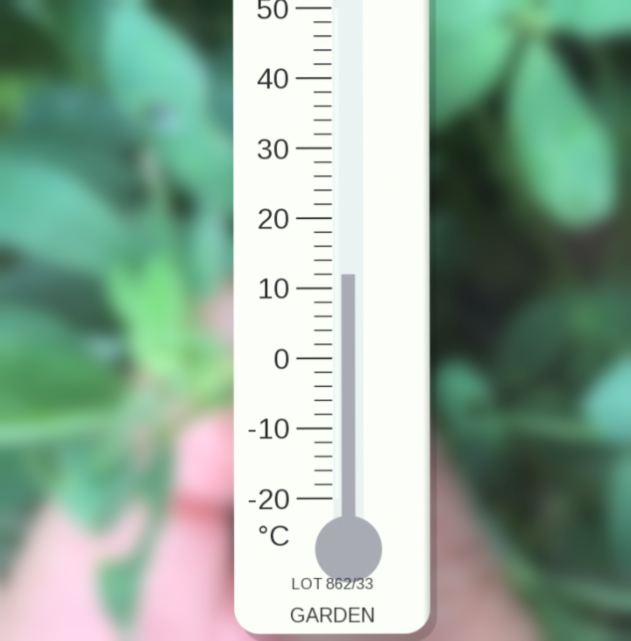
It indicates °C 12
